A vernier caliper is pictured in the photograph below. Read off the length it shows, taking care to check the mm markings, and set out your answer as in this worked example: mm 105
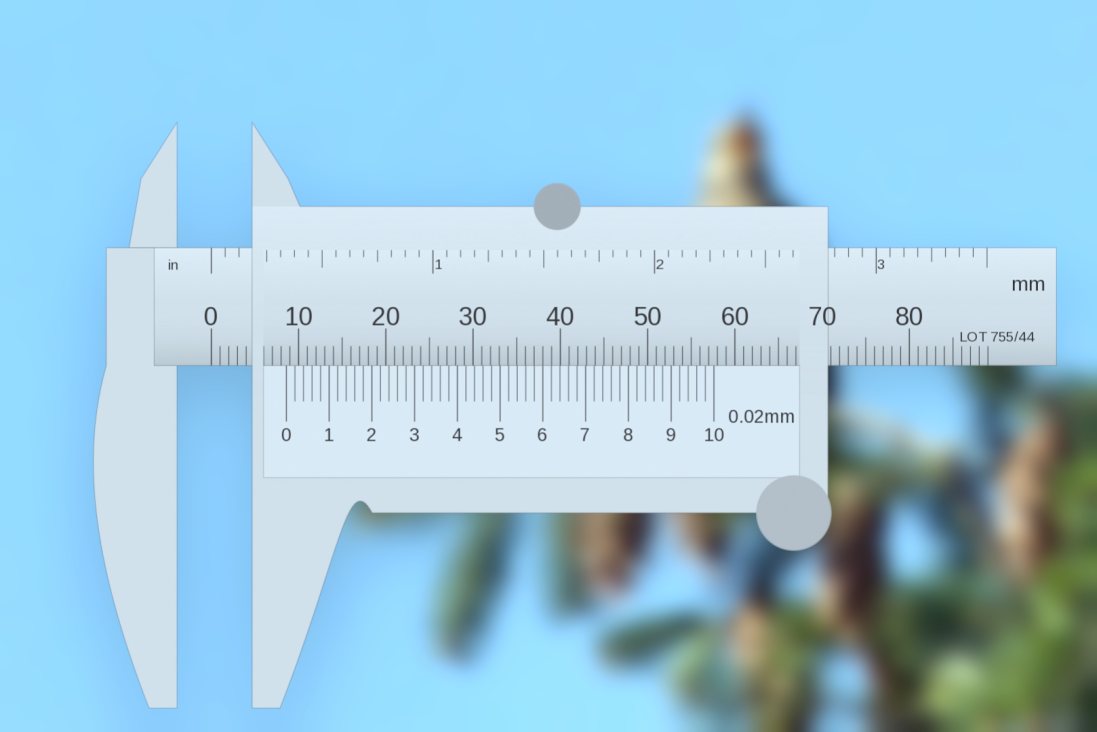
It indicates mm 8.6
